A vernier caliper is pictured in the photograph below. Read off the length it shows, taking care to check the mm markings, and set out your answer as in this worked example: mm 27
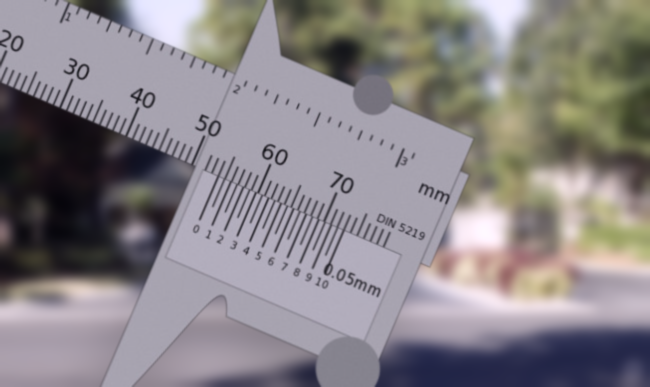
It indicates mm 54.0
